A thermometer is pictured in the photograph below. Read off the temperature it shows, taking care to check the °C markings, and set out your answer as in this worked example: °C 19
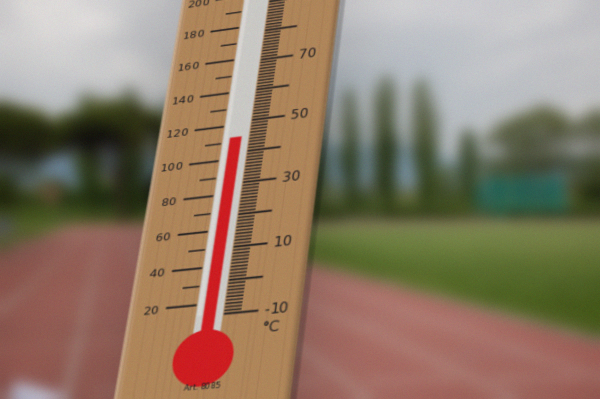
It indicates °C 45
